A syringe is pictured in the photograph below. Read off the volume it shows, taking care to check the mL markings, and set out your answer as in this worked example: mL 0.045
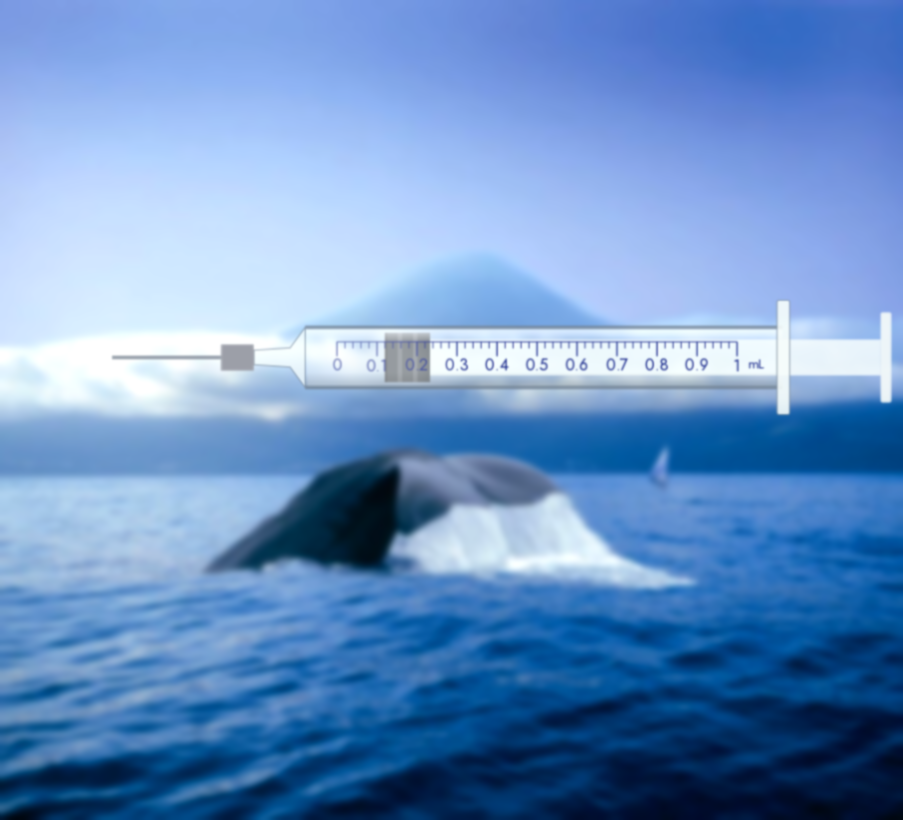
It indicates mL 0.12
